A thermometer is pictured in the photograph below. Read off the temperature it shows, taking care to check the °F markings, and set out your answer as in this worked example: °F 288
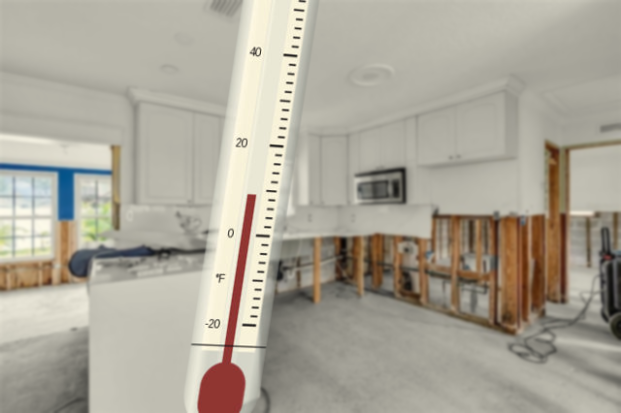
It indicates °F 9
